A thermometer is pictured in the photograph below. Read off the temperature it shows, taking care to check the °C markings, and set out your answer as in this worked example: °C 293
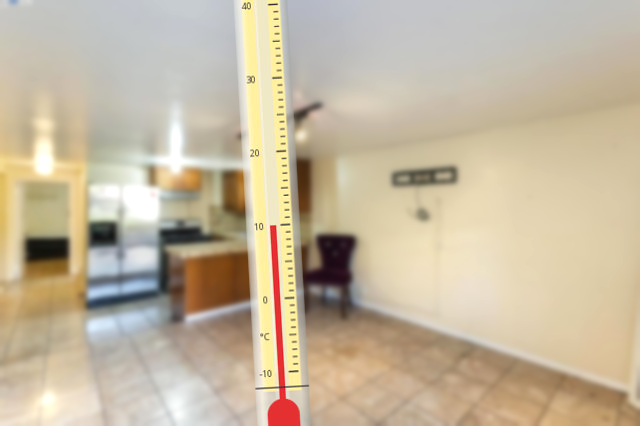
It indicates °C 10
